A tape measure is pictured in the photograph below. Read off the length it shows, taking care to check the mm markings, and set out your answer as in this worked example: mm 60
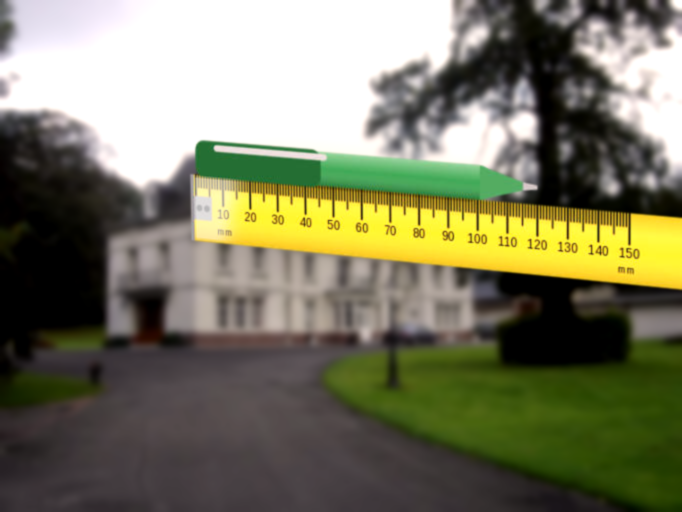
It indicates mm 120
